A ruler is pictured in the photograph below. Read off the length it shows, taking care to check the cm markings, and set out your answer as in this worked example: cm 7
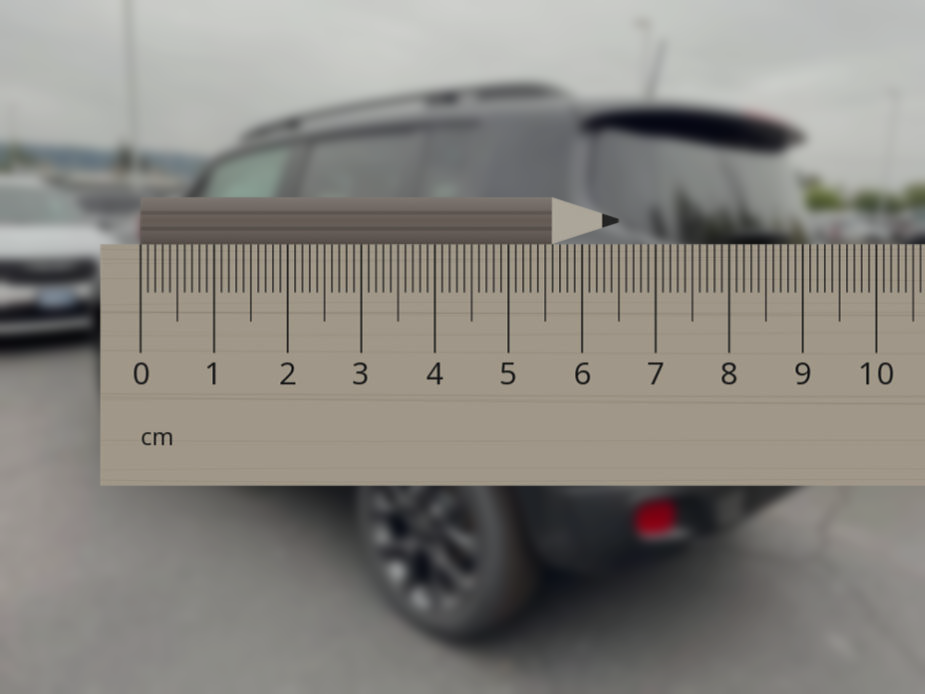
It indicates cm 6.5
